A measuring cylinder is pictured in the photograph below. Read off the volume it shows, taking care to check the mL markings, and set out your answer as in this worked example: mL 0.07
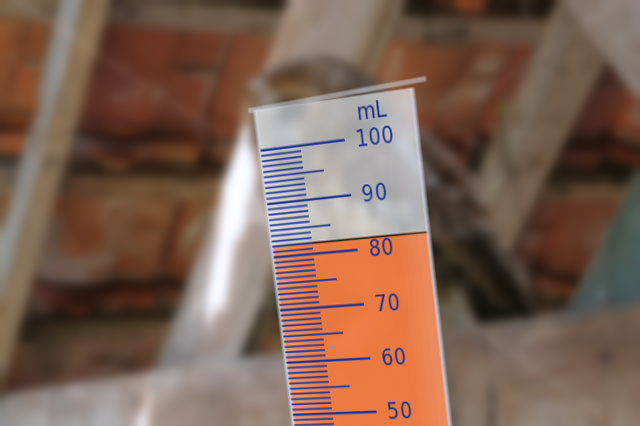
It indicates mL 82
